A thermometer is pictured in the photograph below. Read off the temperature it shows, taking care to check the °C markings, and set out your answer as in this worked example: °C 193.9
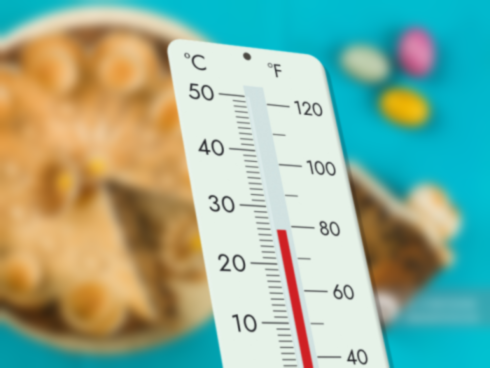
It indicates °C 26
